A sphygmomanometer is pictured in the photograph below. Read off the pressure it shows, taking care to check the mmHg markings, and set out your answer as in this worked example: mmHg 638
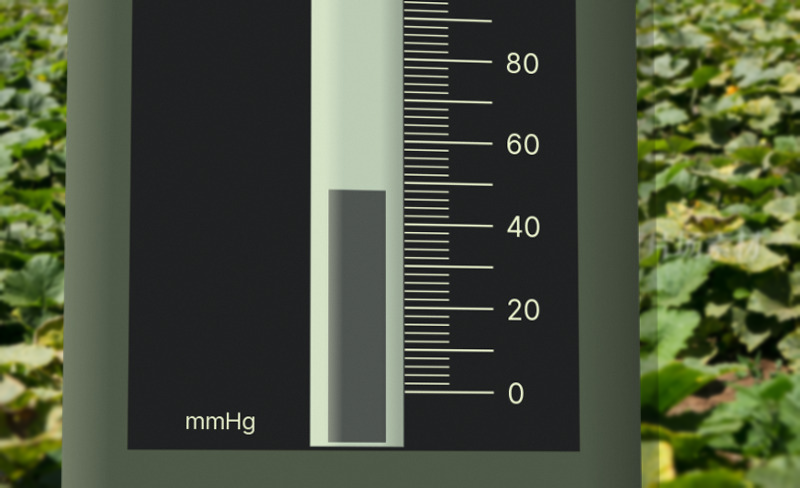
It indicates mmHg 48
